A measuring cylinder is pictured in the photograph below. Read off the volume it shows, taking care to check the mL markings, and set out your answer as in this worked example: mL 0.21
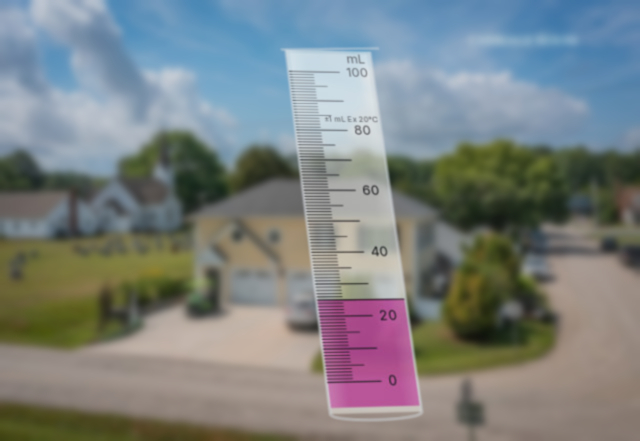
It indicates mL 25
